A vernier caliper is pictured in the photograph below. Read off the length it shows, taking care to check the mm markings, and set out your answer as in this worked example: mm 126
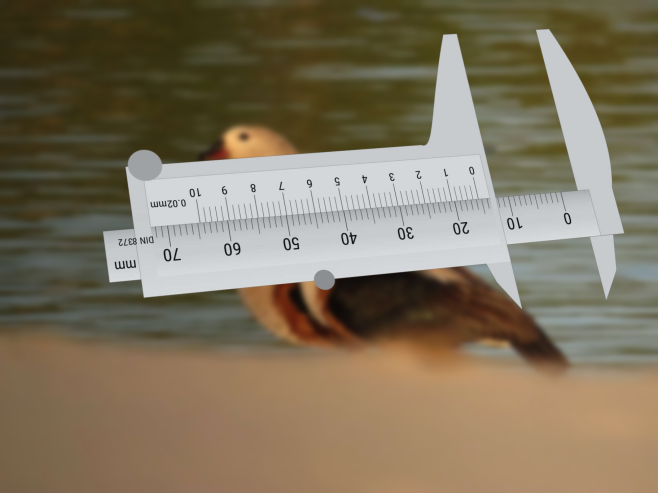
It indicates mm 15.6
